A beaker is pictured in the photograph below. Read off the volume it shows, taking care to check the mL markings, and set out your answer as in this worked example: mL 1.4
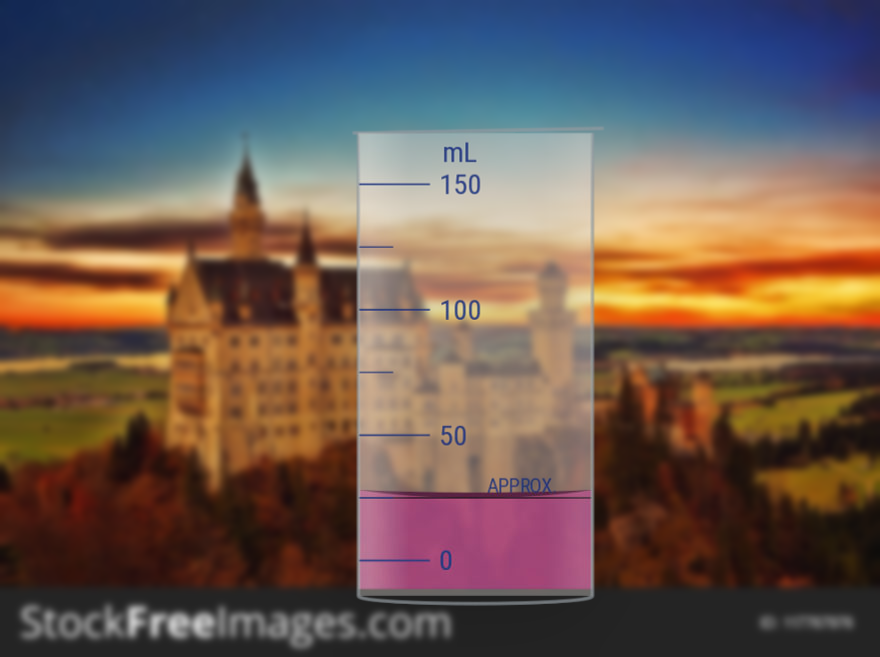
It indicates mL 25
